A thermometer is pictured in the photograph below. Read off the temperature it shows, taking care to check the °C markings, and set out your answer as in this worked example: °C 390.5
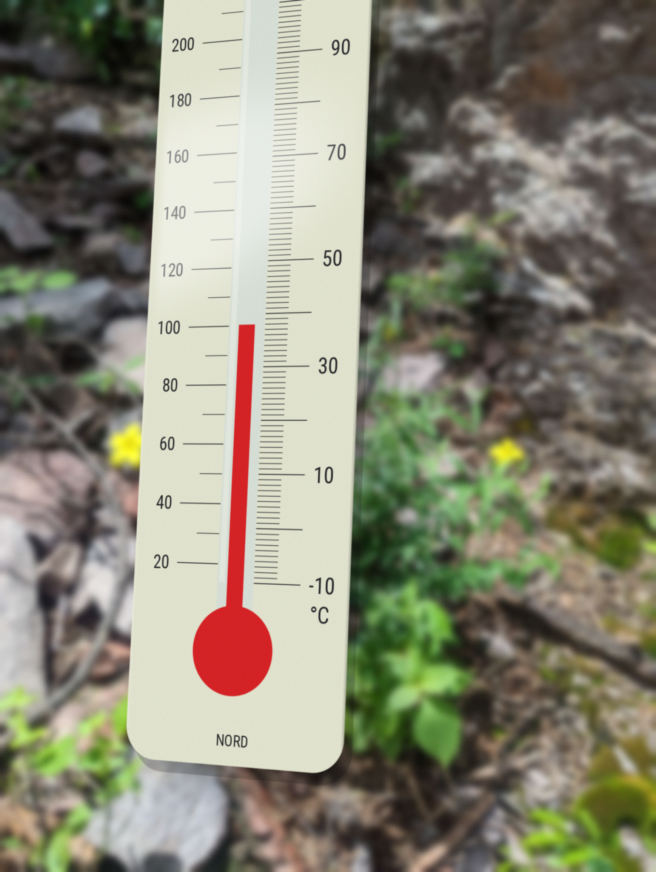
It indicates °C 38
